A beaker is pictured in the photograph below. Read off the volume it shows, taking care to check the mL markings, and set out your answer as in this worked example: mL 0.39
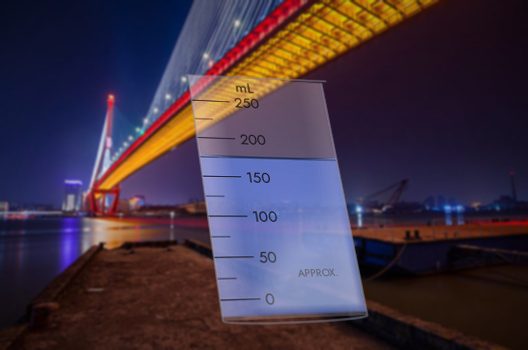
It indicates mL 175
